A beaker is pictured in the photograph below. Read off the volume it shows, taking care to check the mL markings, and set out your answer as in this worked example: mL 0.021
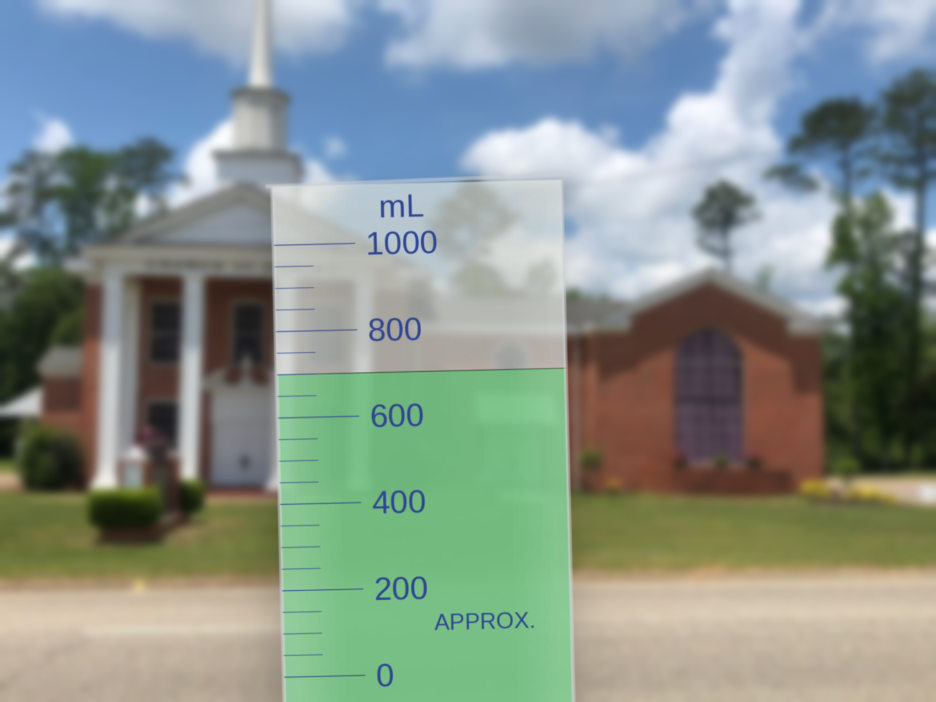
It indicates mL 700
